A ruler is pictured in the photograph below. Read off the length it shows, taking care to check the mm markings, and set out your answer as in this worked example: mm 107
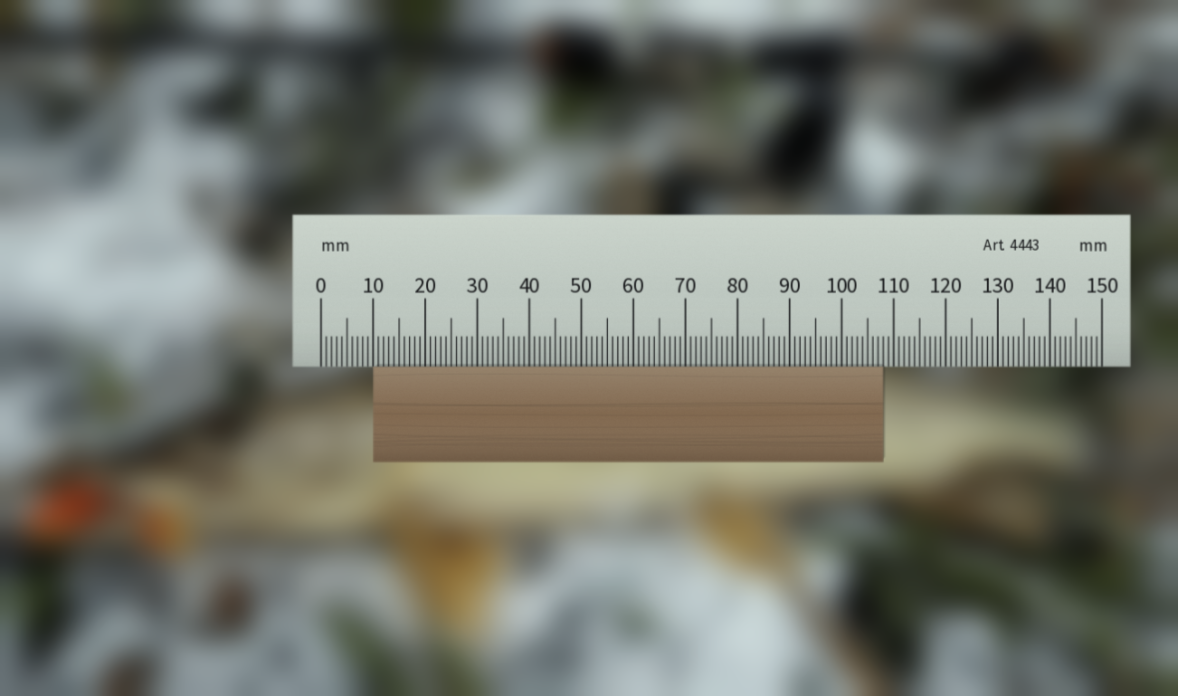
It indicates mm 98
